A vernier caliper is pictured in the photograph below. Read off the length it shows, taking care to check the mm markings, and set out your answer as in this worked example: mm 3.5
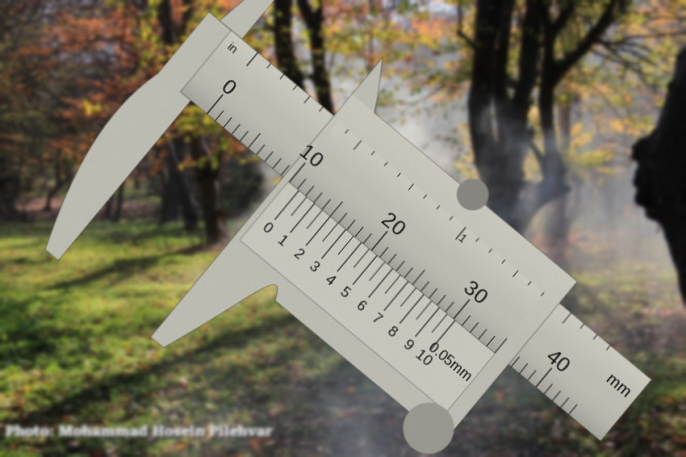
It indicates mm 11.2
